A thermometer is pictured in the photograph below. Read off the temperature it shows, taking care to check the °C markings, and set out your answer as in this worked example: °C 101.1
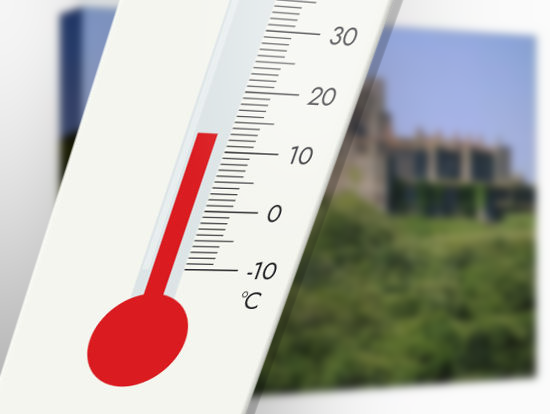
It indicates °C 13
